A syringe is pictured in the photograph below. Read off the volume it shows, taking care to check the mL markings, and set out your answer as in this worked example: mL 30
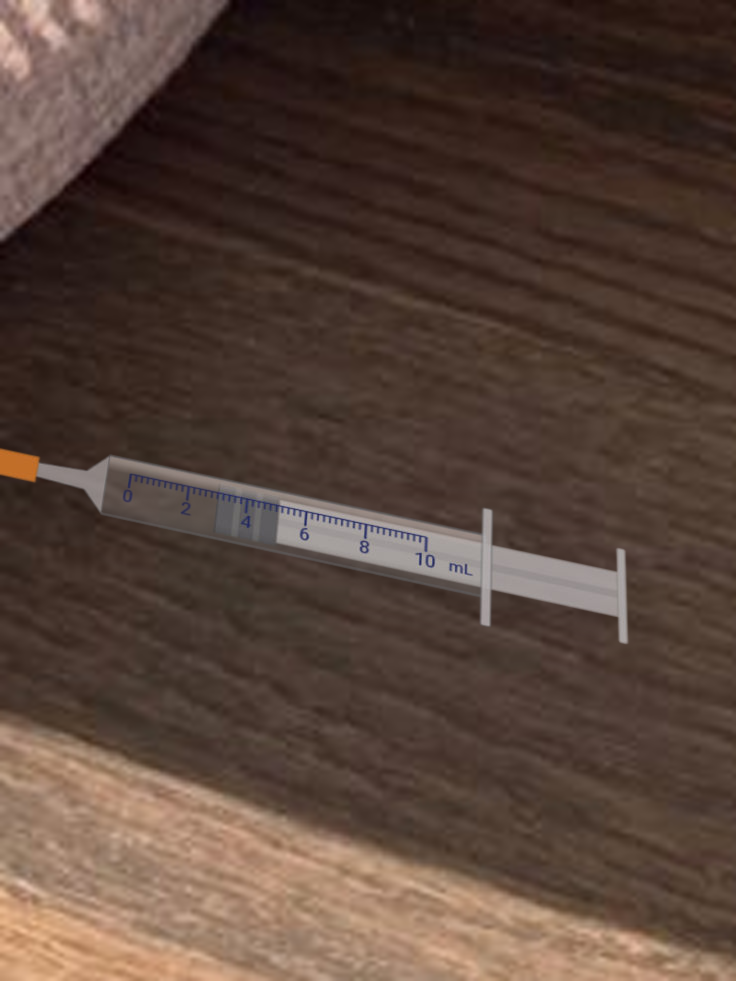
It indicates mL 3
